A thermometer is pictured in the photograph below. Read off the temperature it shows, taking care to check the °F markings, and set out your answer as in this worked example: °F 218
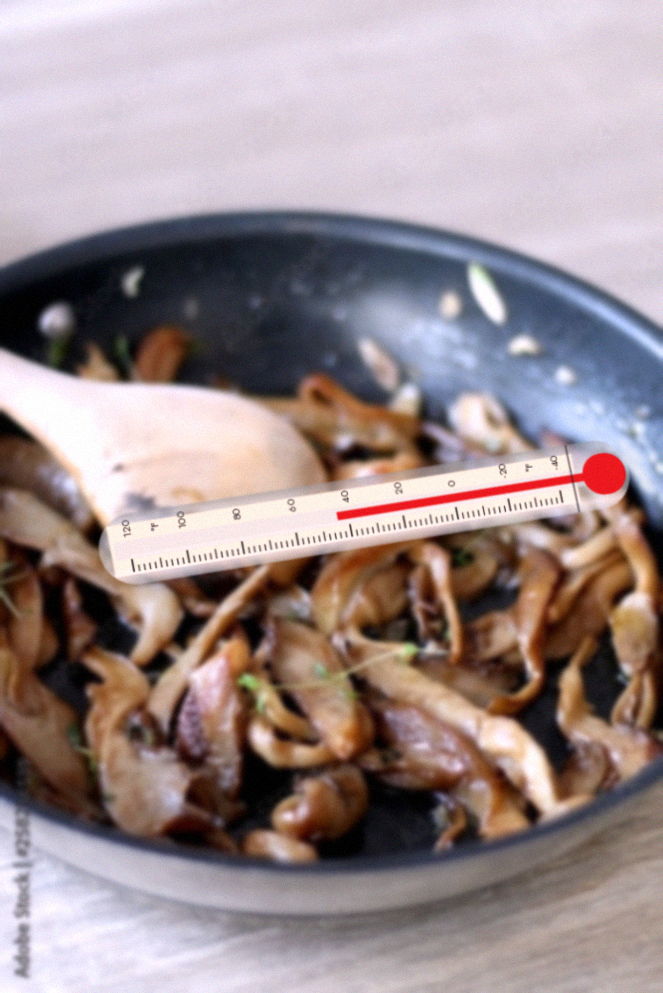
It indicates °F 44
